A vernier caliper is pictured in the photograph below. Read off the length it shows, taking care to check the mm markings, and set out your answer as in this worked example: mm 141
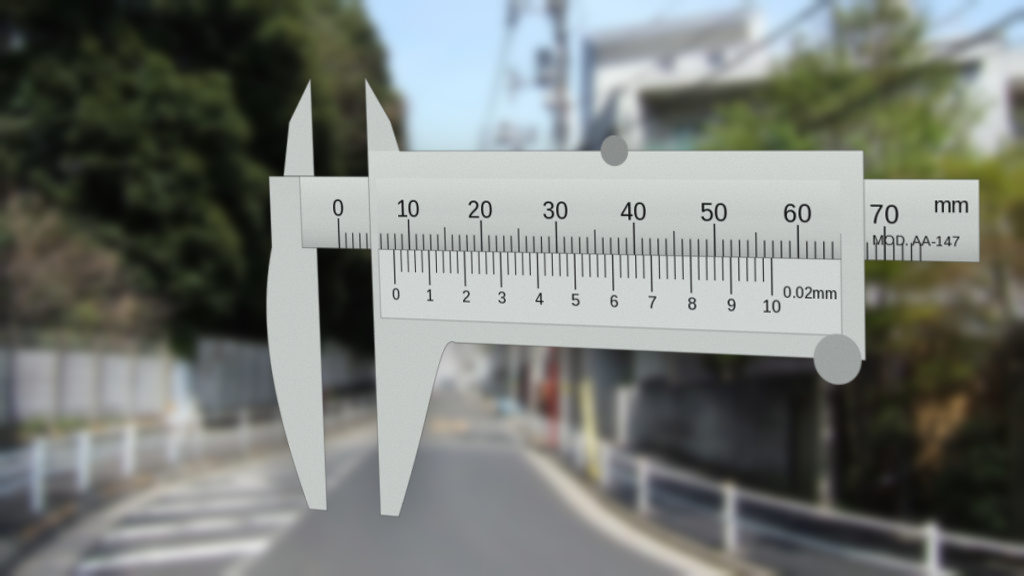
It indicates mm 7.8
